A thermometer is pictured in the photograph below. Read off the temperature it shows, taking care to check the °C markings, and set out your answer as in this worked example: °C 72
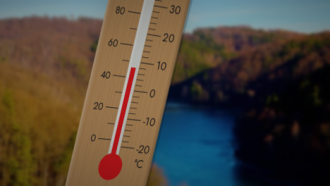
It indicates °C 8
